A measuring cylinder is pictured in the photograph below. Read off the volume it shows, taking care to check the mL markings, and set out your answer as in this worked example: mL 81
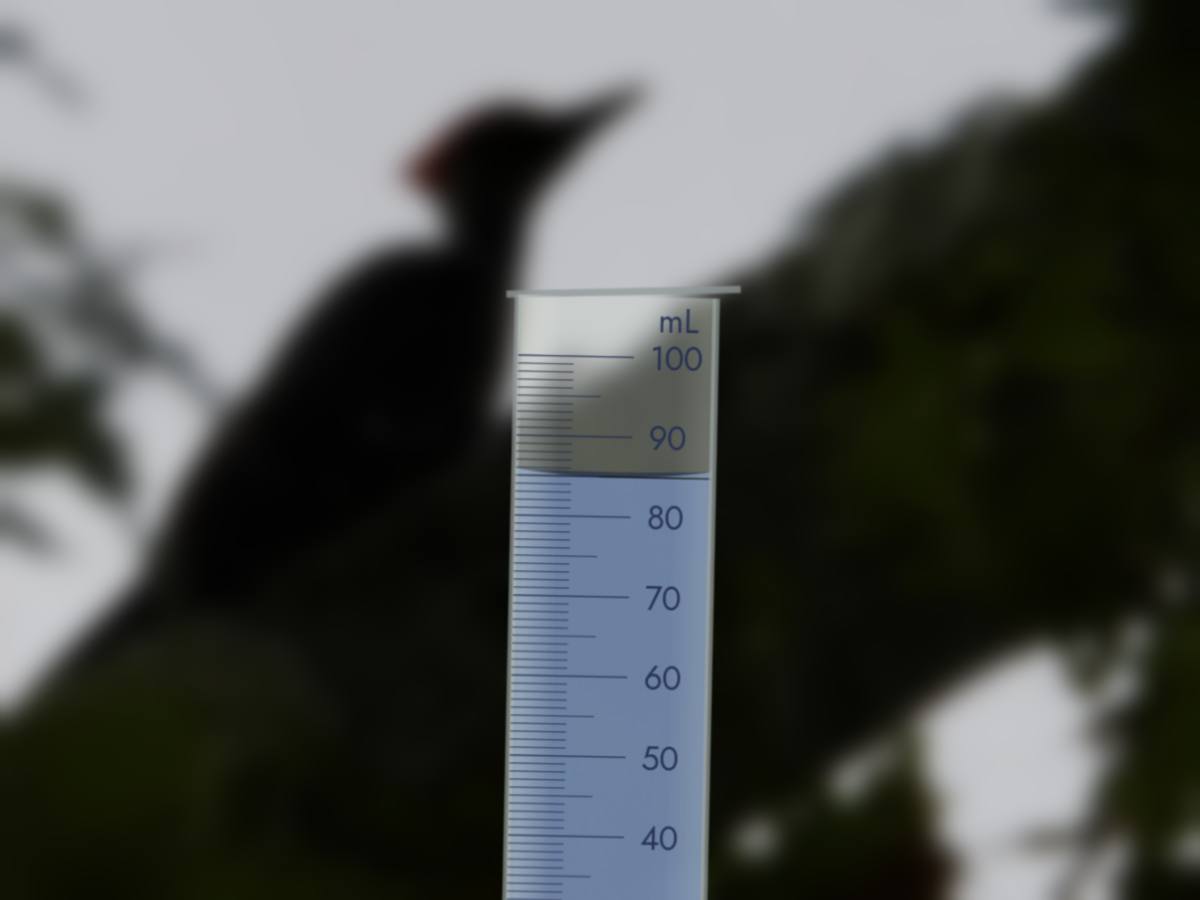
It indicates mL 85
